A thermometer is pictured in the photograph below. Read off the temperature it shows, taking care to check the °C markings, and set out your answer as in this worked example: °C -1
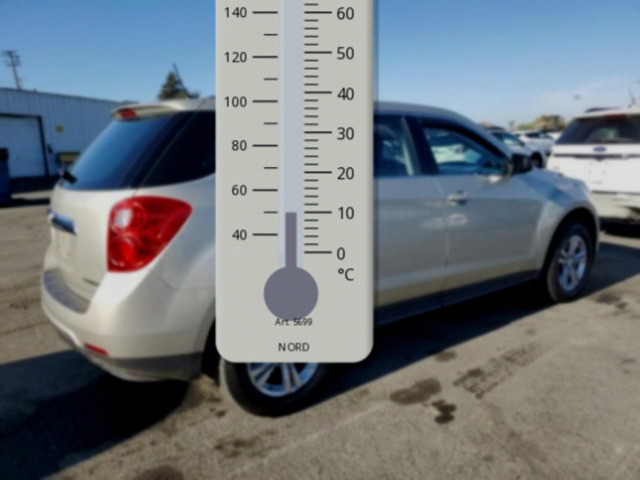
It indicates °C 10
